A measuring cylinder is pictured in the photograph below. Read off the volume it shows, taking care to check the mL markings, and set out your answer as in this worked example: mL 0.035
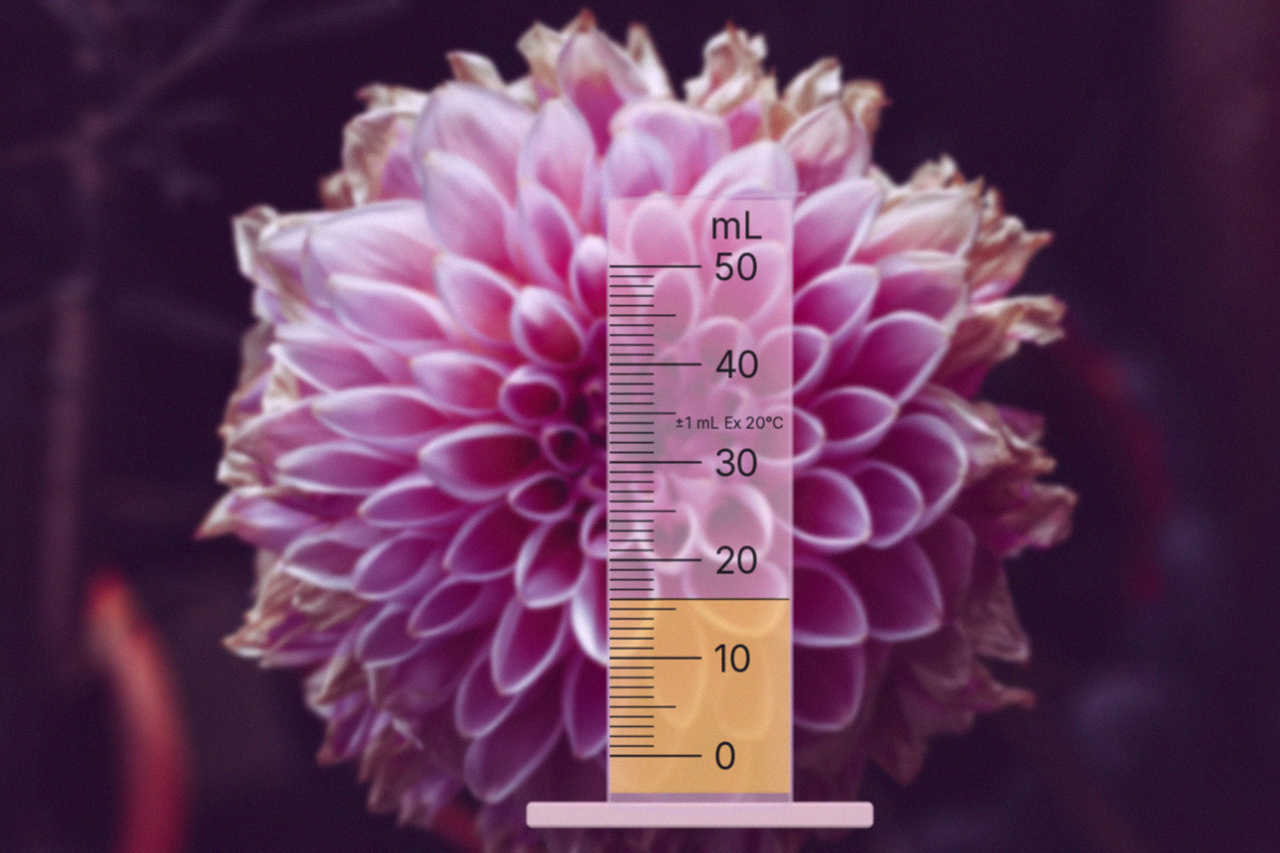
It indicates mL 16
